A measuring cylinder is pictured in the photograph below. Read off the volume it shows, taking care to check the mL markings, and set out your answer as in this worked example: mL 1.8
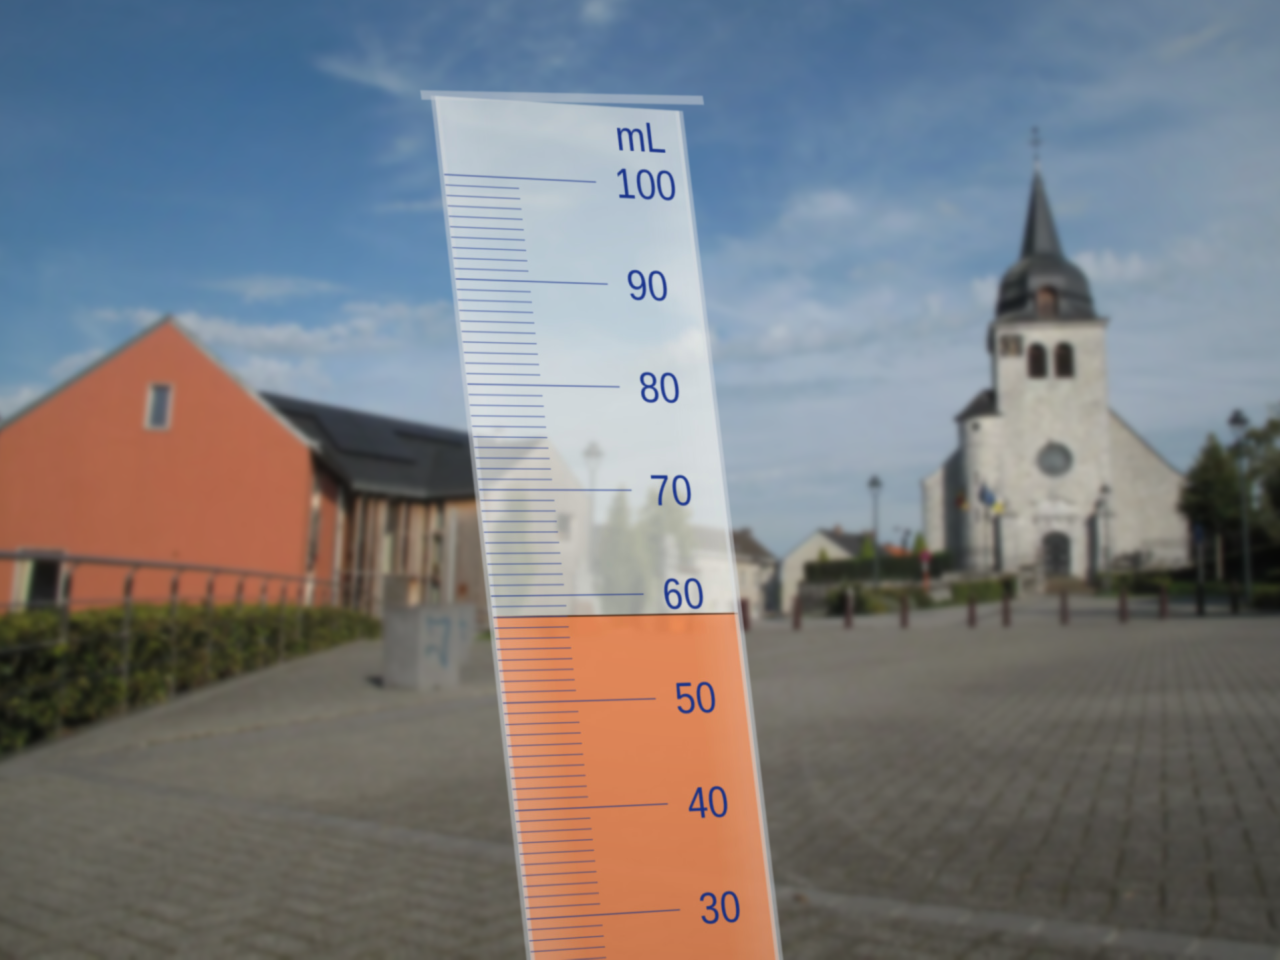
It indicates mL 58
